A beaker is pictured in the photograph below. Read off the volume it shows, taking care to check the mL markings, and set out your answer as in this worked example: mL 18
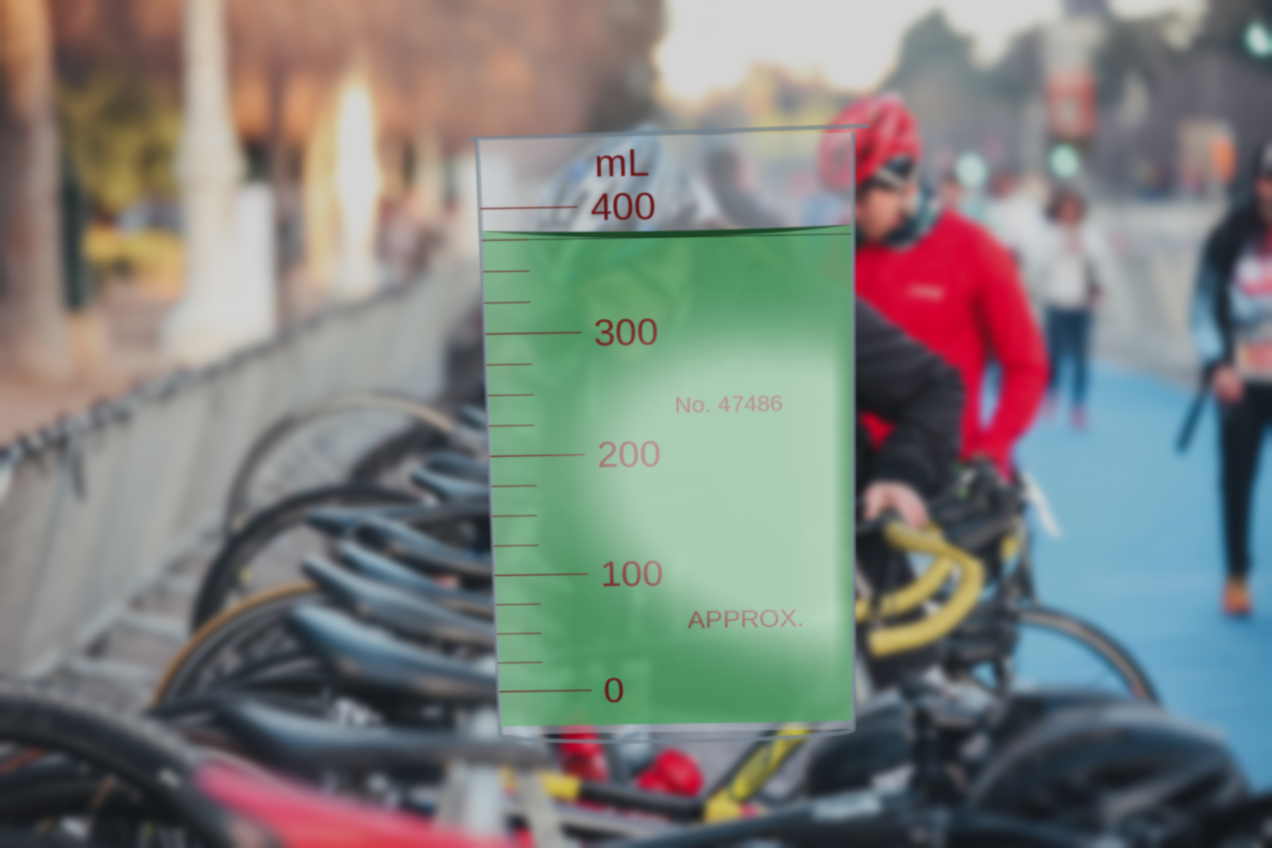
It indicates mL 375
